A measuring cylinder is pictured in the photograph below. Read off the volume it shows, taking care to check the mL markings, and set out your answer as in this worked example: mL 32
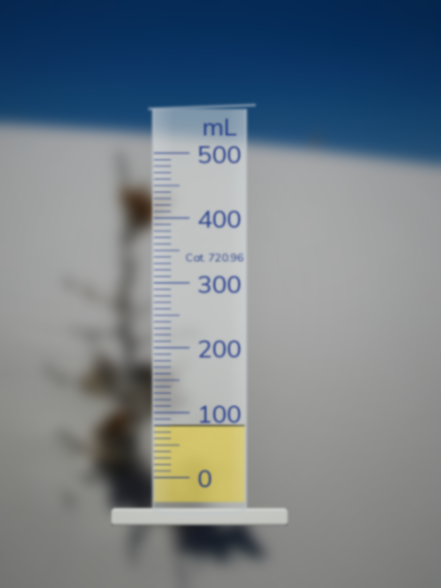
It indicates mL 80
